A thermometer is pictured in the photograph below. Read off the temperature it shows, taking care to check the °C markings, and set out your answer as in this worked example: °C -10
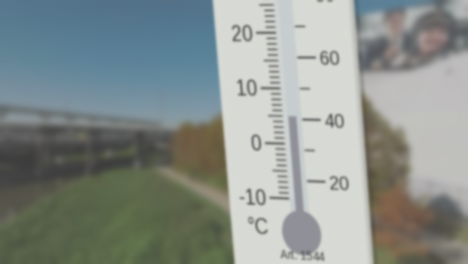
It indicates °C 5
